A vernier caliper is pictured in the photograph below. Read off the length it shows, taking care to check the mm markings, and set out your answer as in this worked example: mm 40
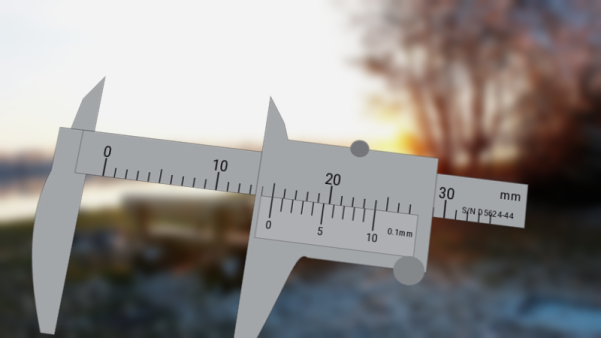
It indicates mm 15.0
